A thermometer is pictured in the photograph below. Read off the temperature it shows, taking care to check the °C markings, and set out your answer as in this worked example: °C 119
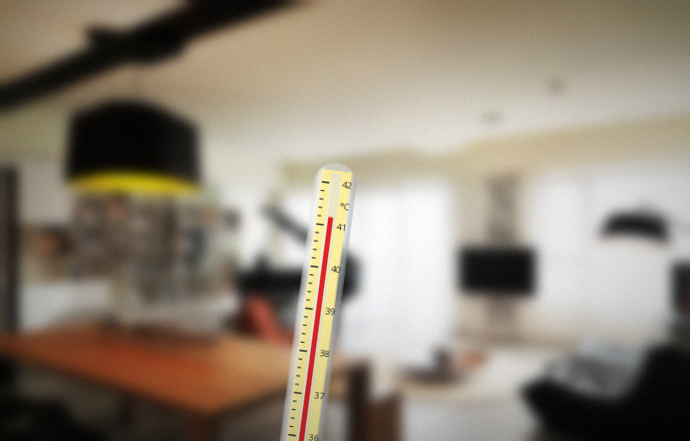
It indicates °C 41.2
